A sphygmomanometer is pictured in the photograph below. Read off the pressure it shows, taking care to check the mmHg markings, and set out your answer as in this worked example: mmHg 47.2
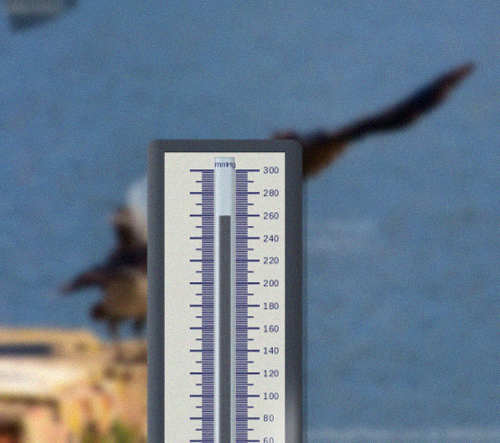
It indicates mmHg 260
